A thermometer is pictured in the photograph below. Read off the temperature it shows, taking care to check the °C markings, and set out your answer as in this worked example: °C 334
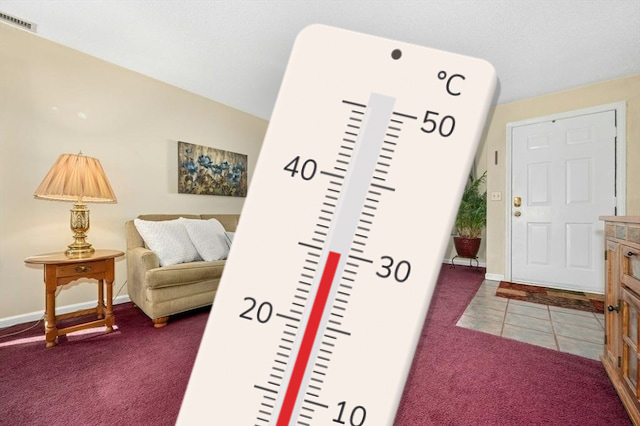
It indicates °C 30
